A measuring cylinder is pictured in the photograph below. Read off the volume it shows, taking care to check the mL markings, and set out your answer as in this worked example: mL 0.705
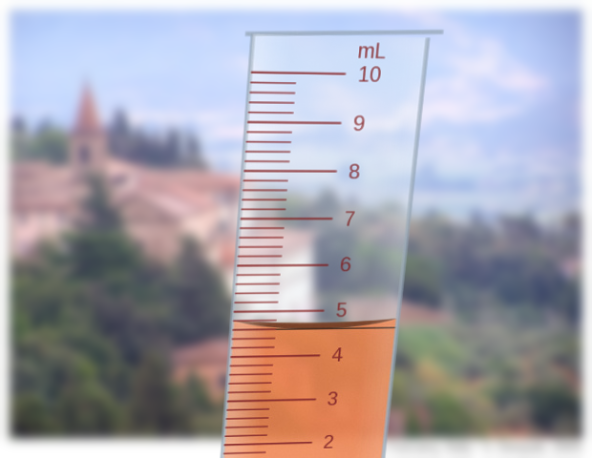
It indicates mL 4.6
